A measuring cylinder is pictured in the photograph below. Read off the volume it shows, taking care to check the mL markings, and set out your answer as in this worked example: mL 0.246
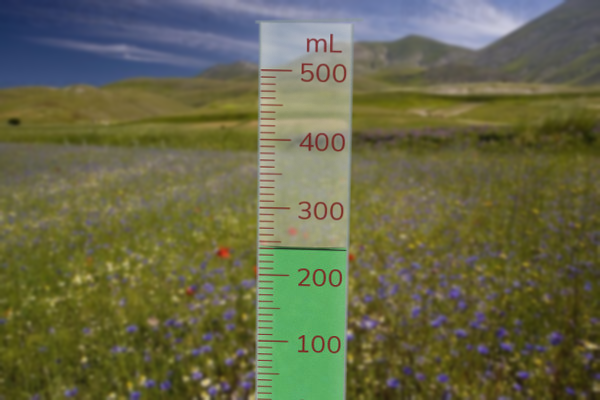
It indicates mL 240
